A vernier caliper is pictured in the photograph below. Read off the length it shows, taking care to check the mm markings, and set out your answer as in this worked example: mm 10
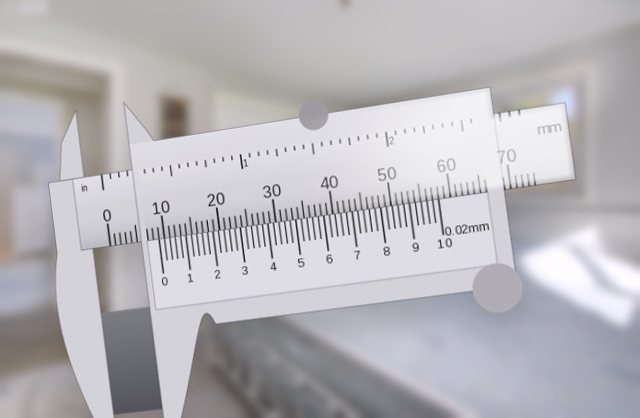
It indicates mm 9.0
